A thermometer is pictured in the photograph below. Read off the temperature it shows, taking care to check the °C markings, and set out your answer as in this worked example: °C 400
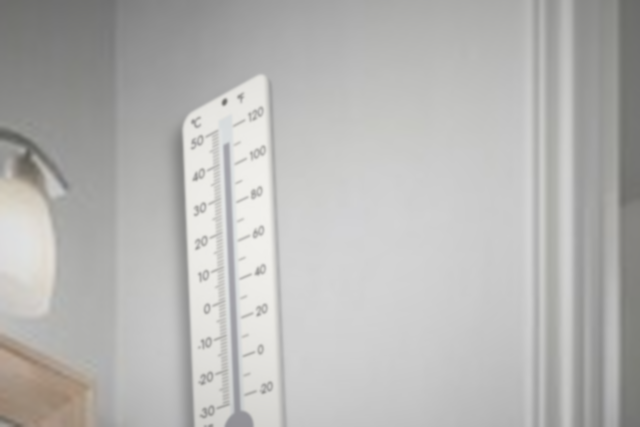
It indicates °C 45
